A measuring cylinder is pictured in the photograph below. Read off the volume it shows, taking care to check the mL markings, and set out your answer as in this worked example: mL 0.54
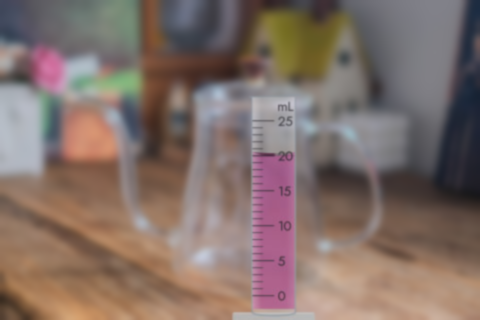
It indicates mL 20
